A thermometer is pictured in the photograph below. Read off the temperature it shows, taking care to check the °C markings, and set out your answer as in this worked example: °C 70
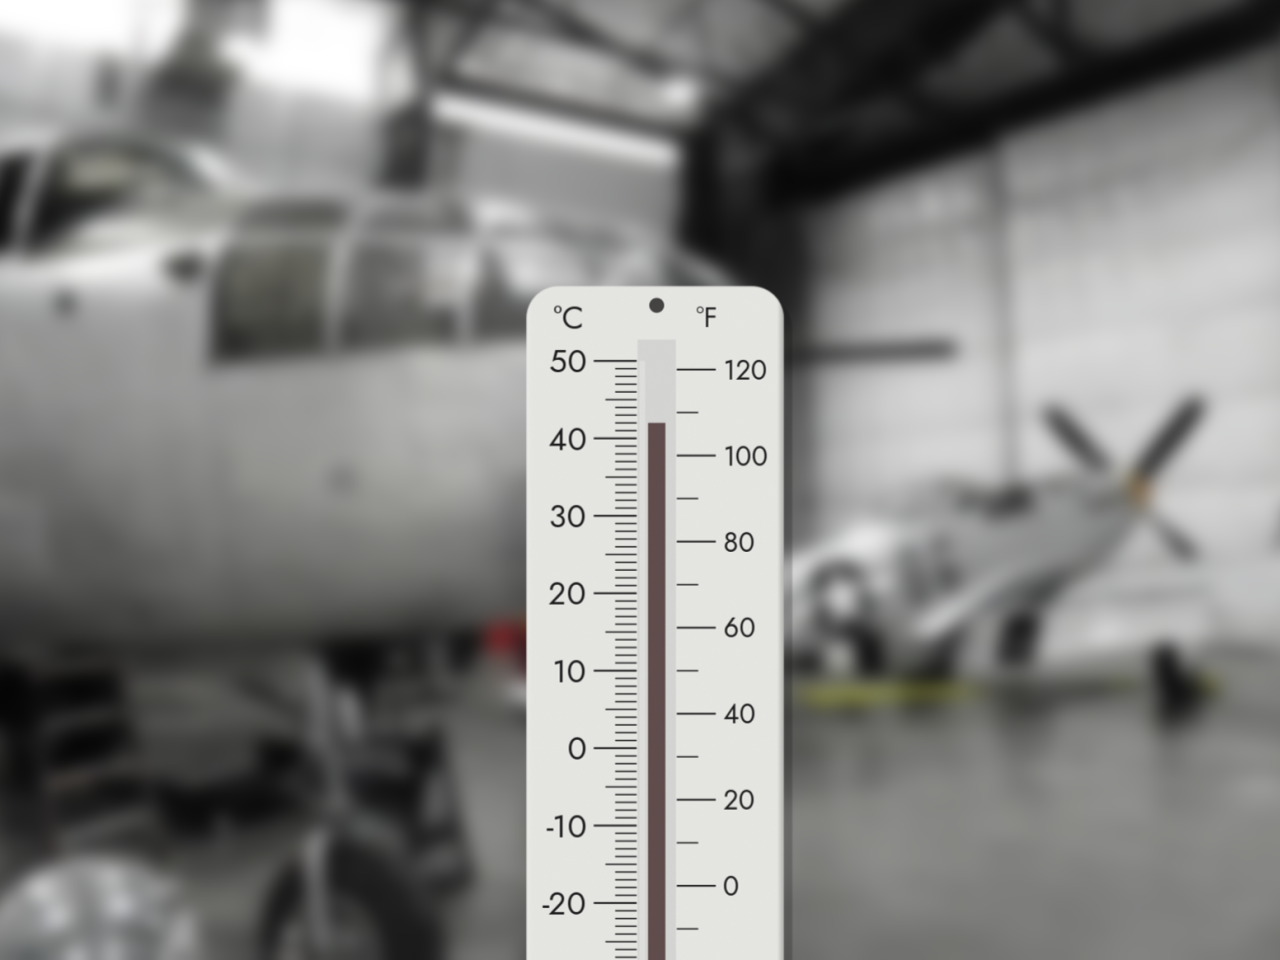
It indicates °C 42
